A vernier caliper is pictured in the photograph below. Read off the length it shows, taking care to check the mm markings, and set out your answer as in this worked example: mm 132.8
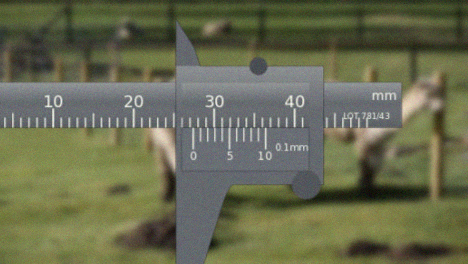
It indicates mm 27.4
